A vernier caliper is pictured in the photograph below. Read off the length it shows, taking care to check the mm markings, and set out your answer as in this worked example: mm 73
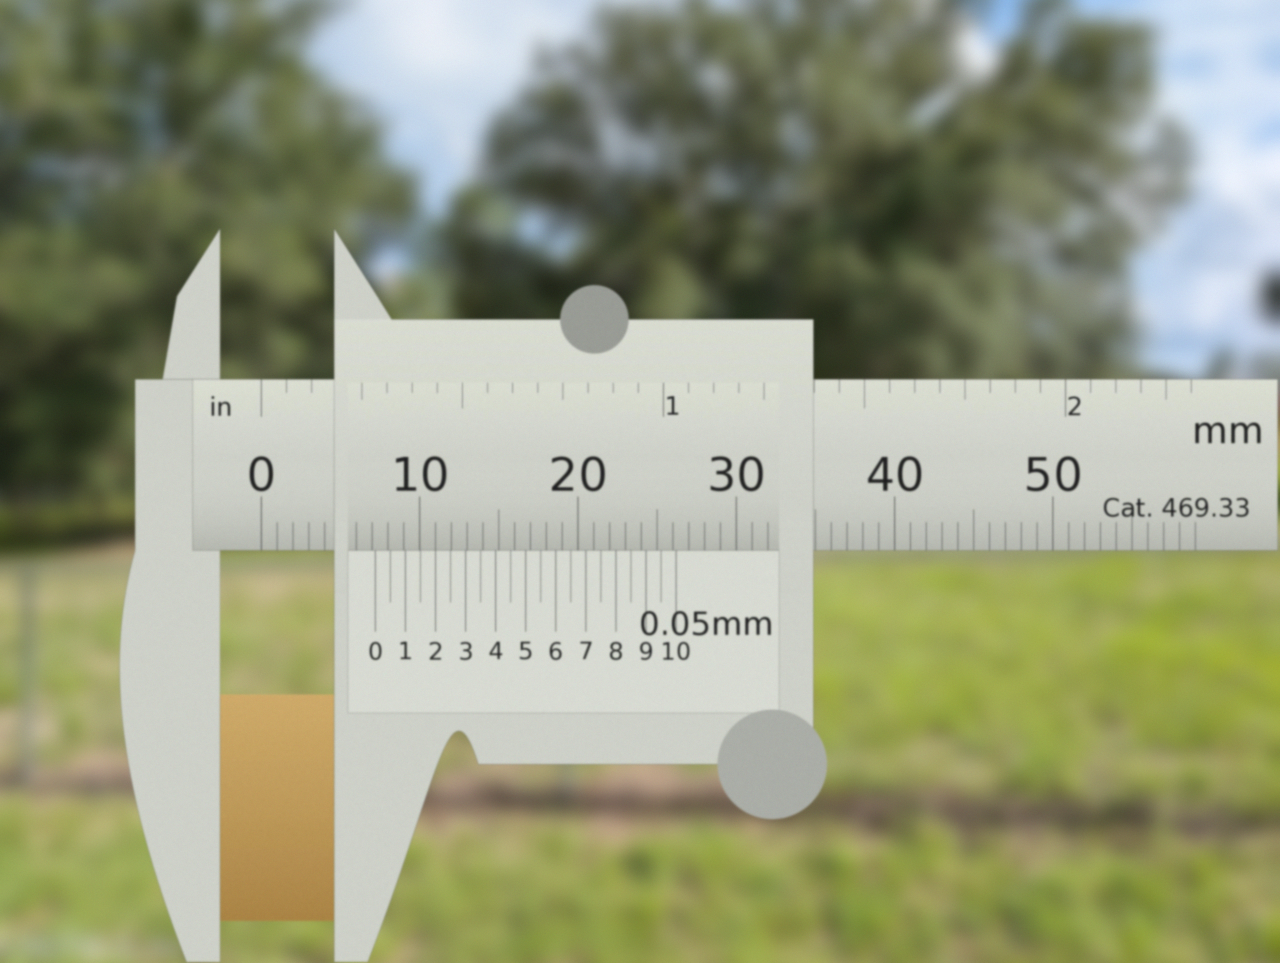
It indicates mm 7.2
